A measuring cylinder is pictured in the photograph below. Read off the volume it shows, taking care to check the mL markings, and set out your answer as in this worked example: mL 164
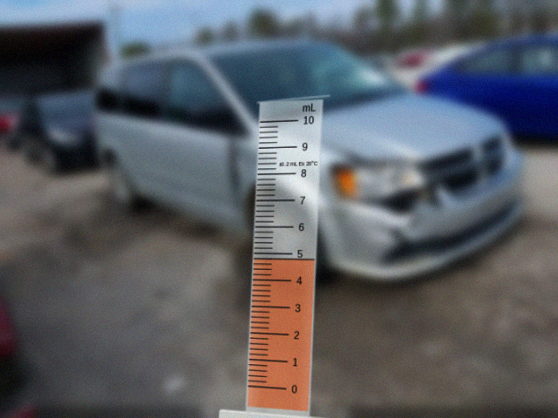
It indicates mL 4.8
